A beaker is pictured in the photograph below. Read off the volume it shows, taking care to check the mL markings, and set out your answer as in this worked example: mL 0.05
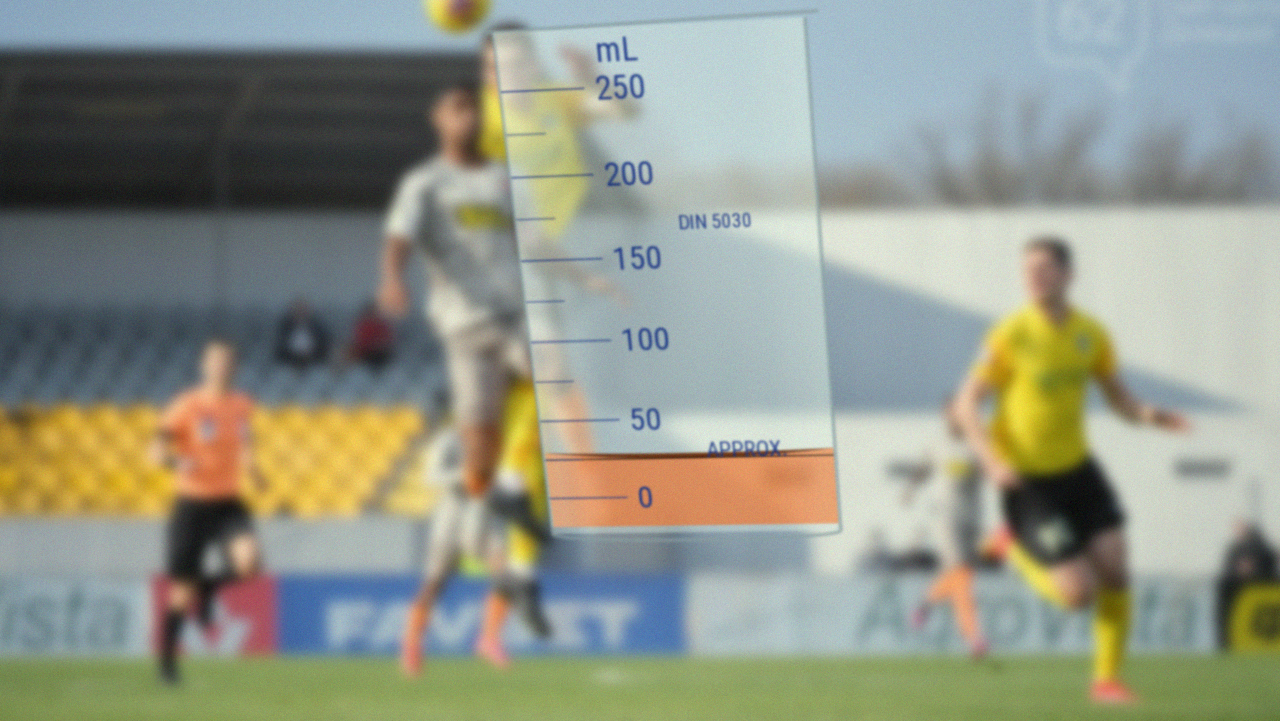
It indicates mL 25
